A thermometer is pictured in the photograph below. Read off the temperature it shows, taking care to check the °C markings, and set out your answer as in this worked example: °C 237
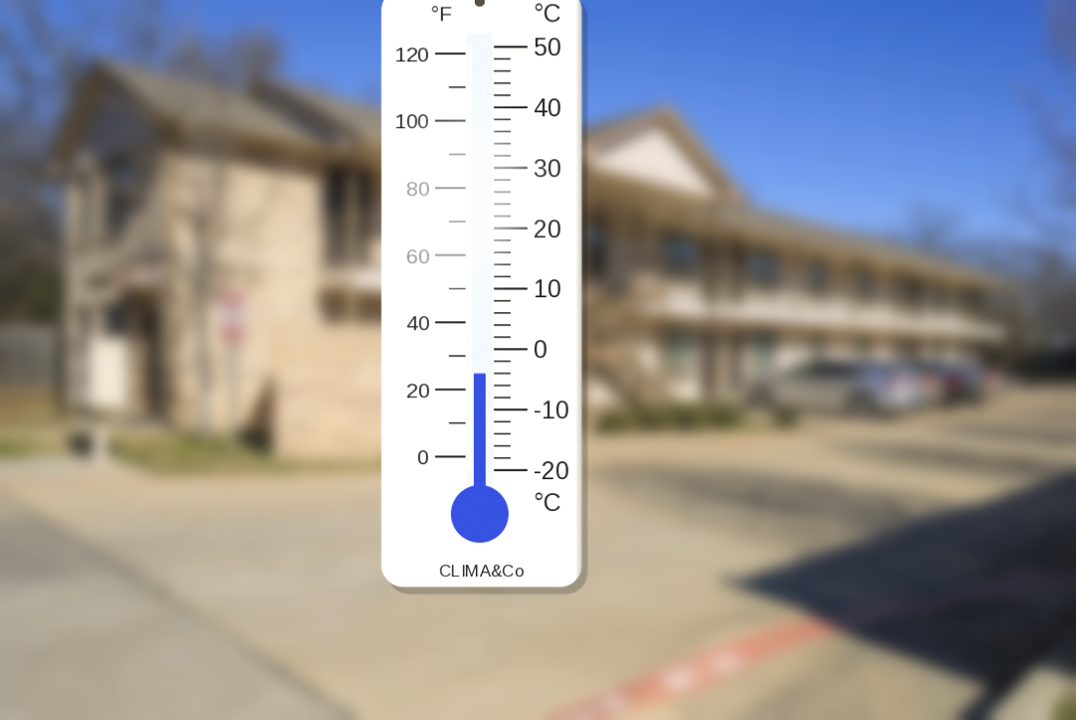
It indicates °C -4
